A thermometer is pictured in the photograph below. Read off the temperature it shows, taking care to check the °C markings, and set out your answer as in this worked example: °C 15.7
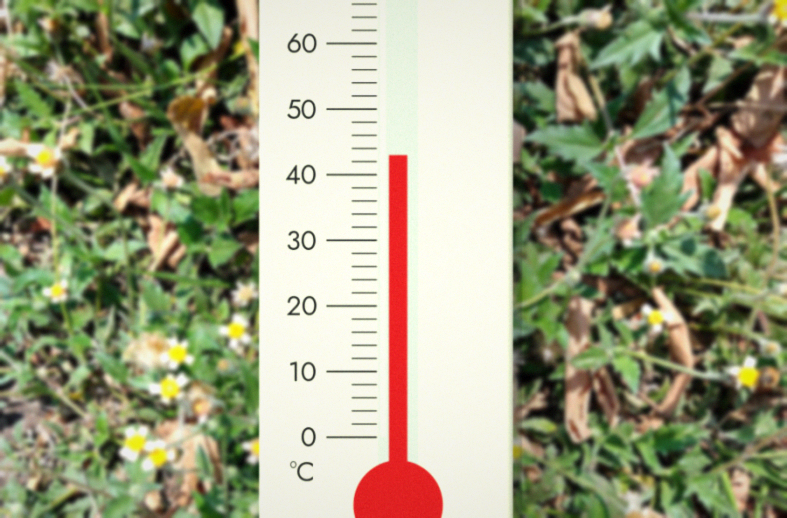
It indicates °C 43
